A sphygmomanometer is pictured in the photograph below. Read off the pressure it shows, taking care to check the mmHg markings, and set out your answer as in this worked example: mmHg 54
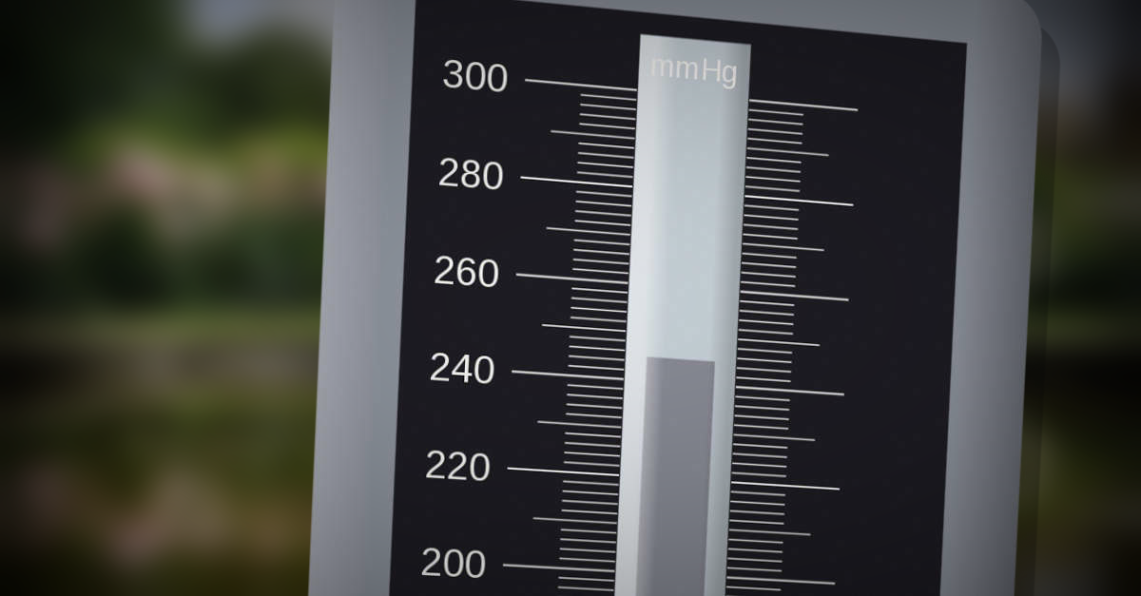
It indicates mmHg 245
